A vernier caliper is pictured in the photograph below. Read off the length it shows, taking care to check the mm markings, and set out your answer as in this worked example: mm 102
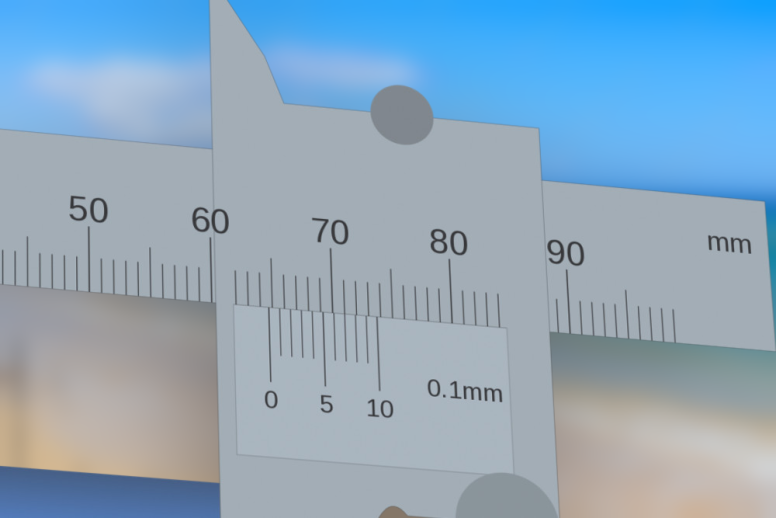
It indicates mm 64.7
